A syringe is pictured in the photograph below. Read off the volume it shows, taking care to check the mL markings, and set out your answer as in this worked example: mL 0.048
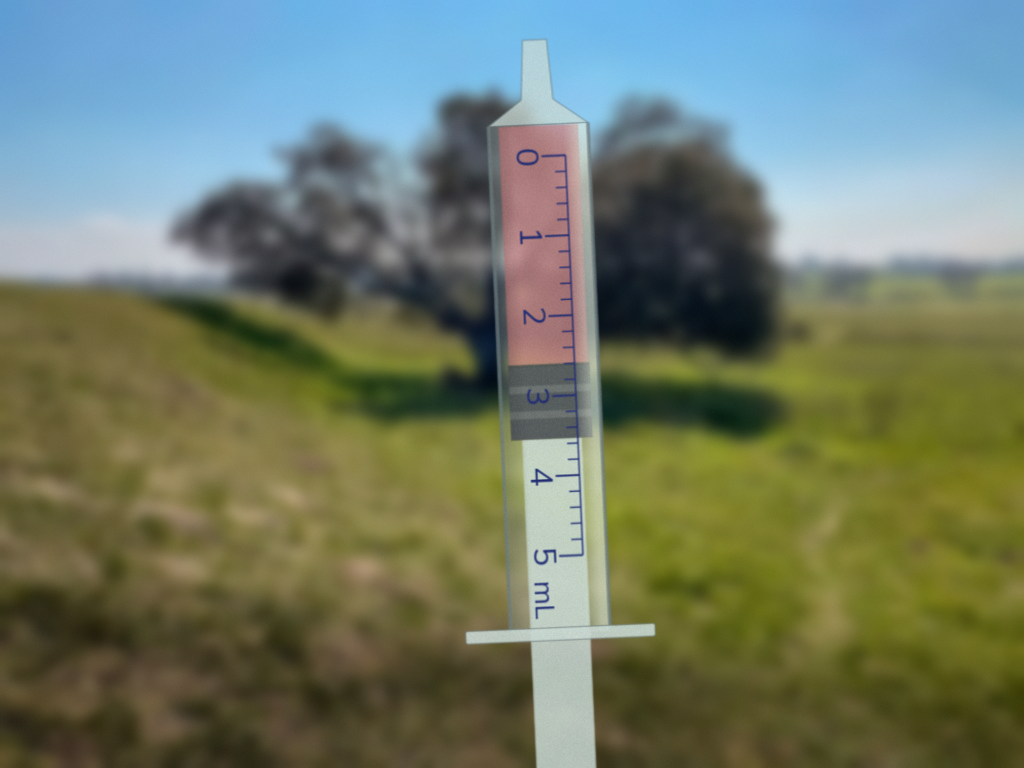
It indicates mL 2.6
